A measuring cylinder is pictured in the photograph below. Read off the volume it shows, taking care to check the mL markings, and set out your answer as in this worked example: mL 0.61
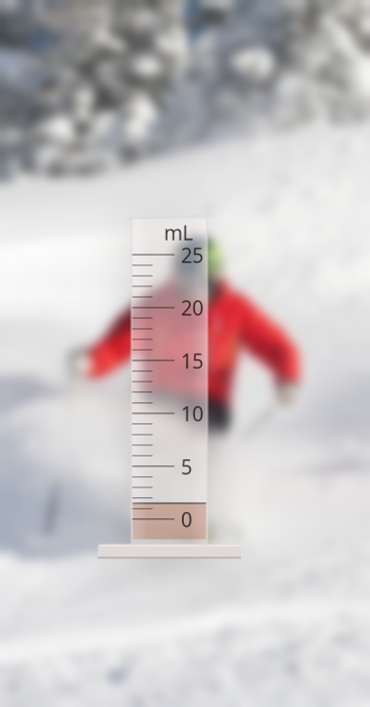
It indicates mL 1.5
